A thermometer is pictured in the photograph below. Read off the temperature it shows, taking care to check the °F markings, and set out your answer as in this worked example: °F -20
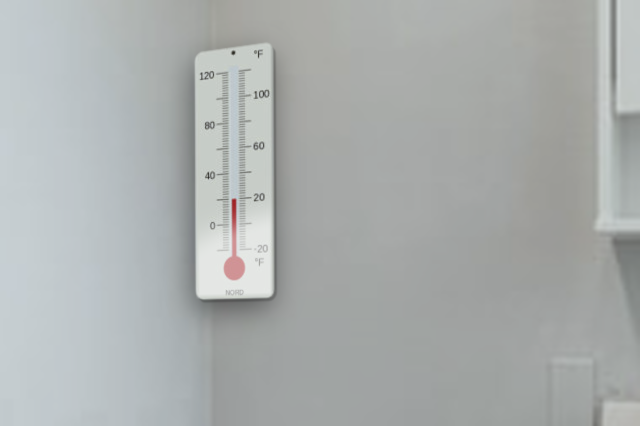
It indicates °F 20
